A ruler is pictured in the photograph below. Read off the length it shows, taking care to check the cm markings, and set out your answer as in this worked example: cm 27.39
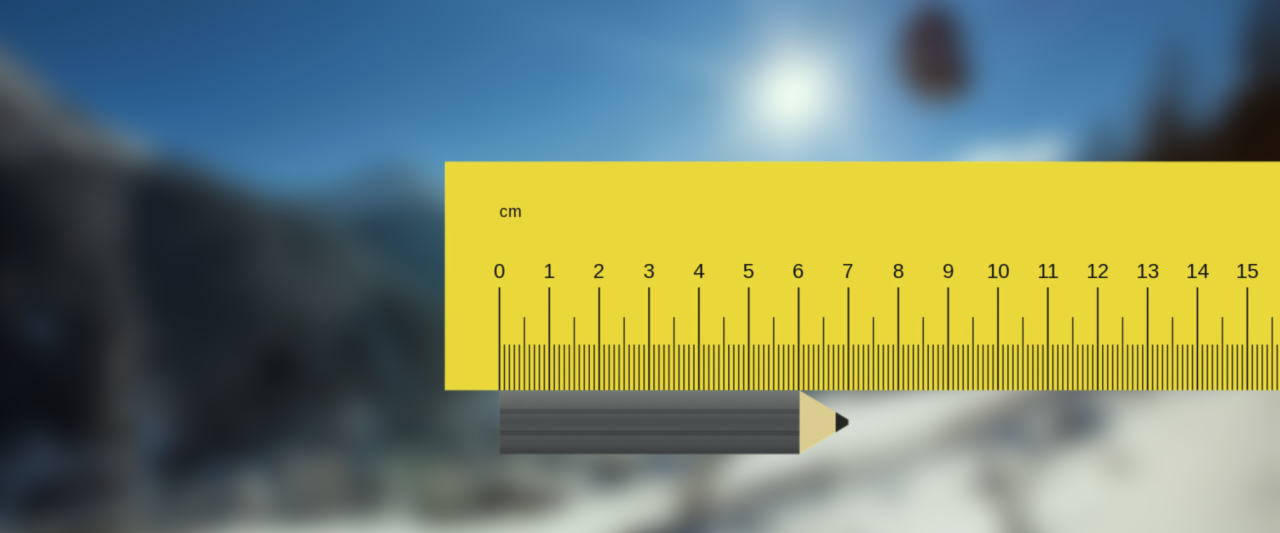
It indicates cm 7
